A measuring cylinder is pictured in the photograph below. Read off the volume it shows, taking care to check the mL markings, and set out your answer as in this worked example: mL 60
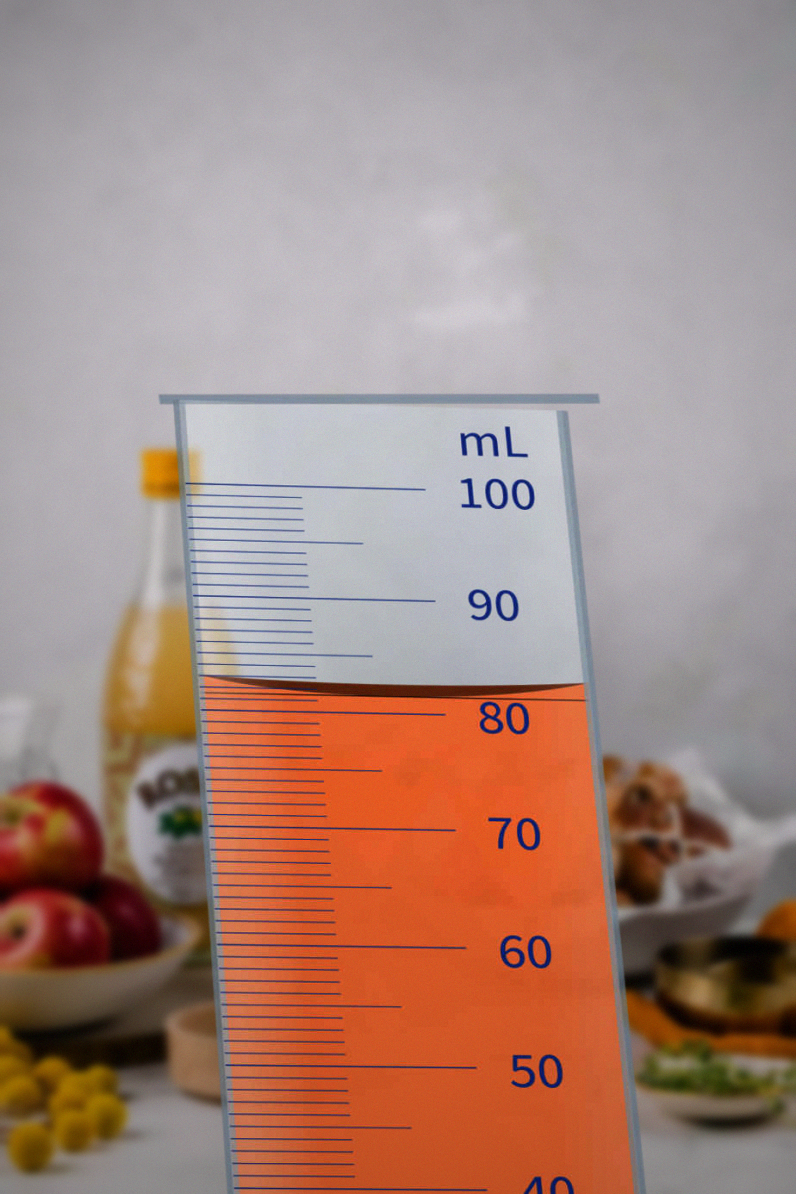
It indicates mL 81.5
